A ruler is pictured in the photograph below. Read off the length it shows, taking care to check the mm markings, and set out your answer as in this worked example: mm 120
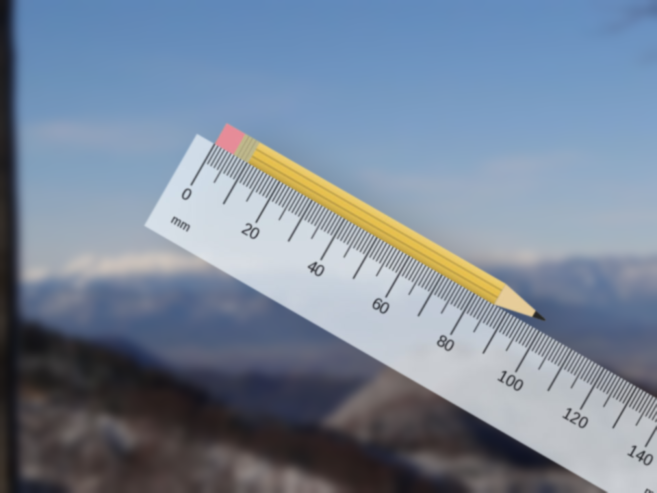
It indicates mm 100
